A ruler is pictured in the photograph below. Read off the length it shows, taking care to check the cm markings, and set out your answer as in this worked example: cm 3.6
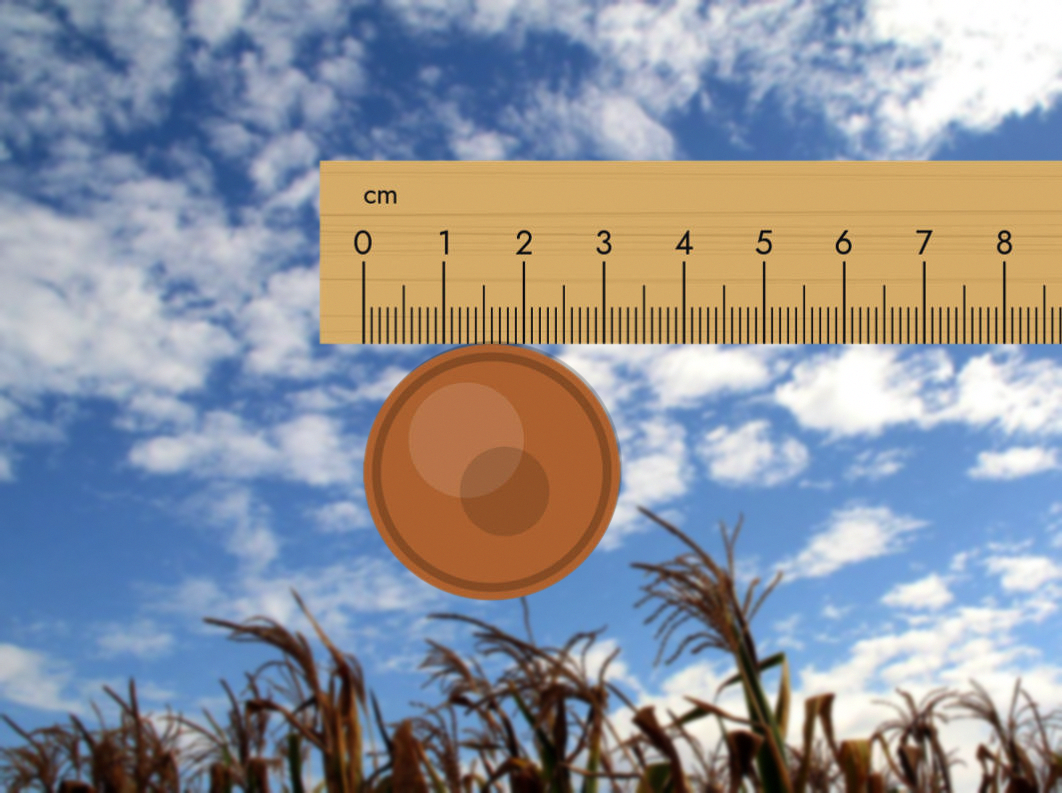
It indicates cm 3.2
